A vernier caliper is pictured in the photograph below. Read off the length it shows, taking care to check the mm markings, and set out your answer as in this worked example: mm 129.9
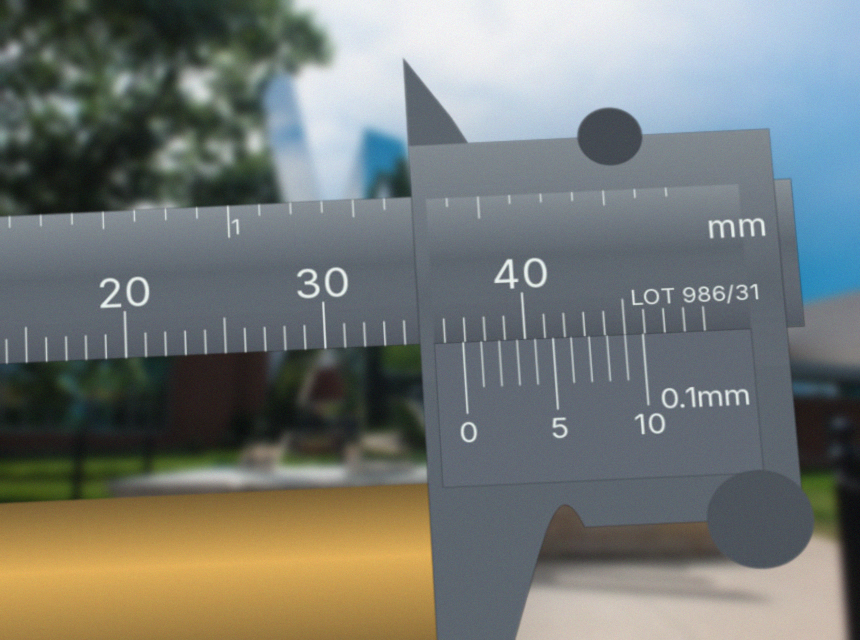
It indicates mm 36.9
